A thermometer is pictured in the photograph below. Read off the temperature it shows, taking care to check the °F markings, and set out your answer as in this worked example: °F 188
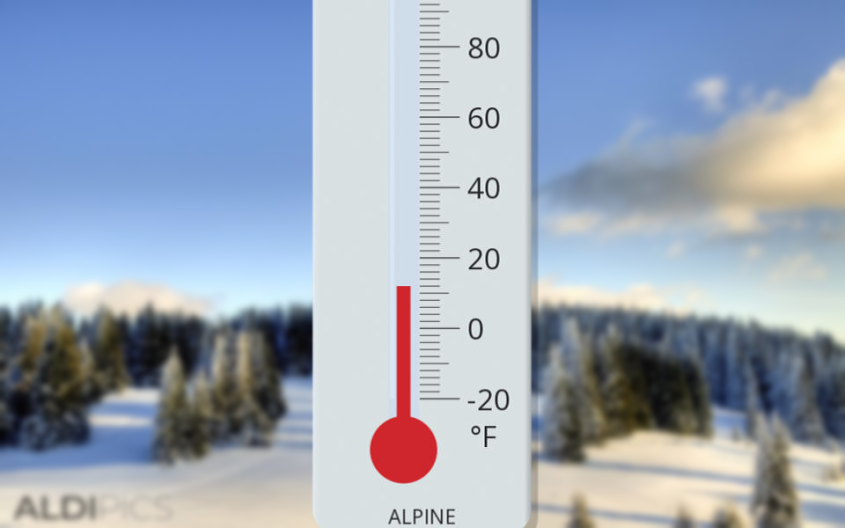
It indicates °F 12
